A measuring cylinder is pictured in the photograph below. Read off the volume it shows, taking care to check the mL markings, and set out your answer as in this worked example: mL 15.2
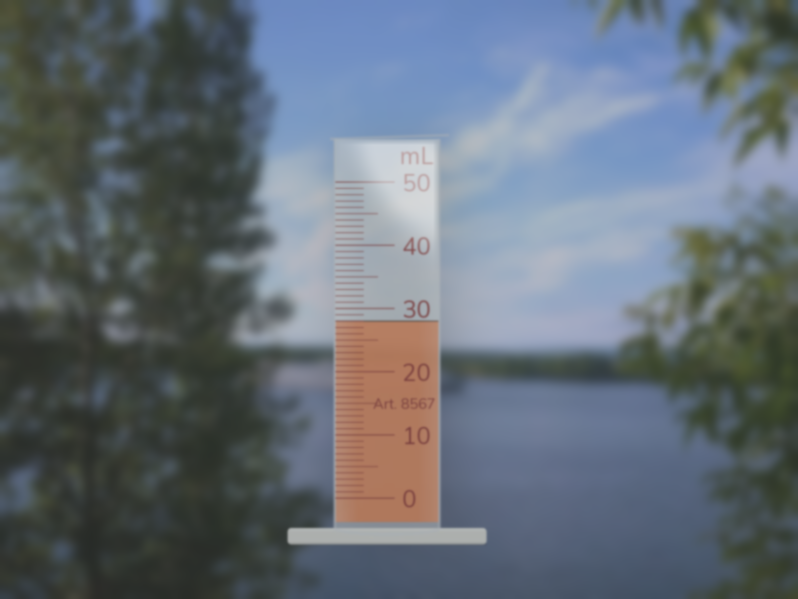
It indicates mL 28
